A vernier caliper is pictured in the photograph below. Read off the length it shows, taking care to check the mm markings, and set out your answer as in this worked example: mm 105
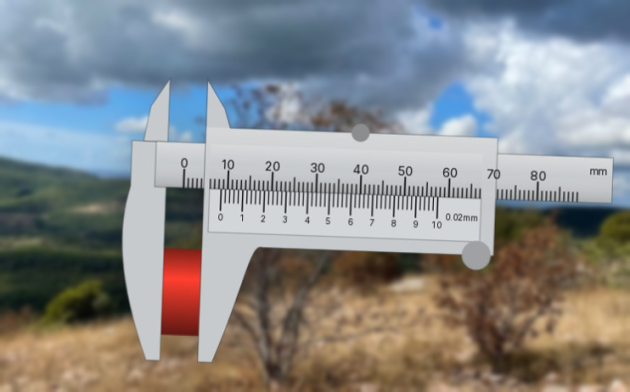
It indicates mm 8.5
